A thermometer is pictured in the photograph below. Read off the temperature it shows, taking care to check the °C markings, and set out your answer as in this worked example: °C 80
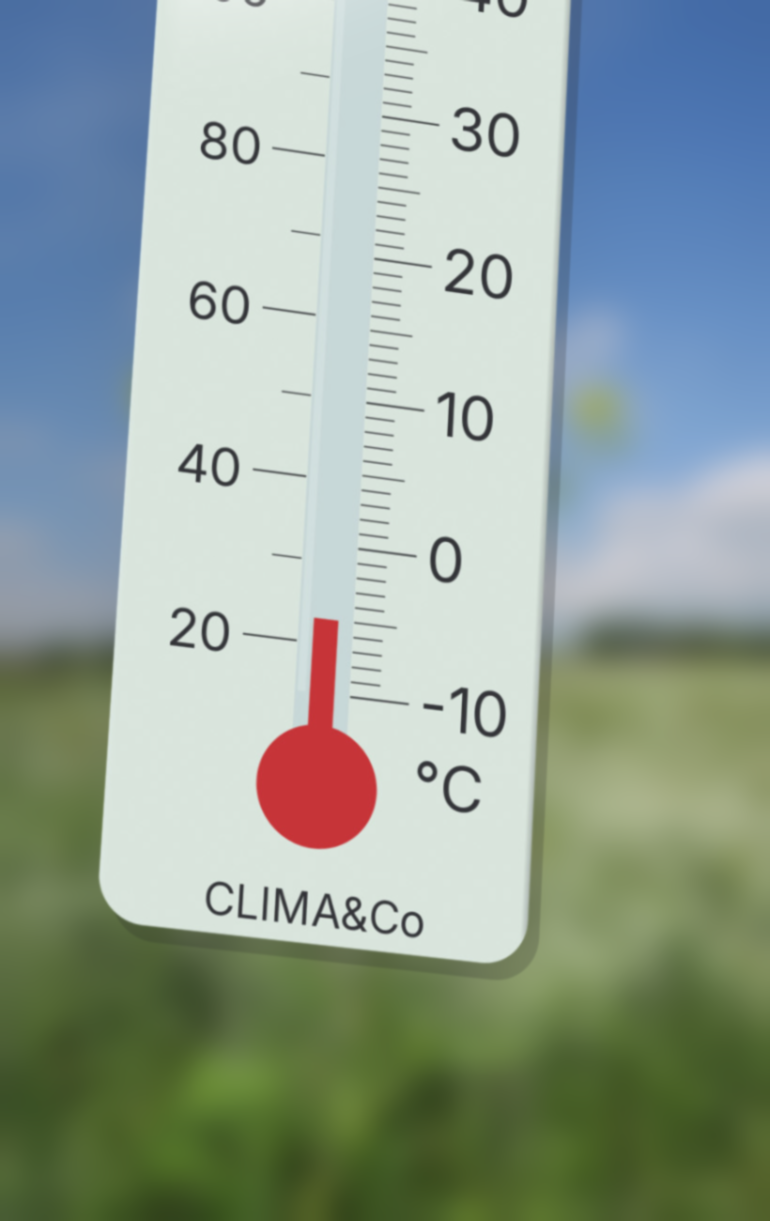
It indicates °C -5
